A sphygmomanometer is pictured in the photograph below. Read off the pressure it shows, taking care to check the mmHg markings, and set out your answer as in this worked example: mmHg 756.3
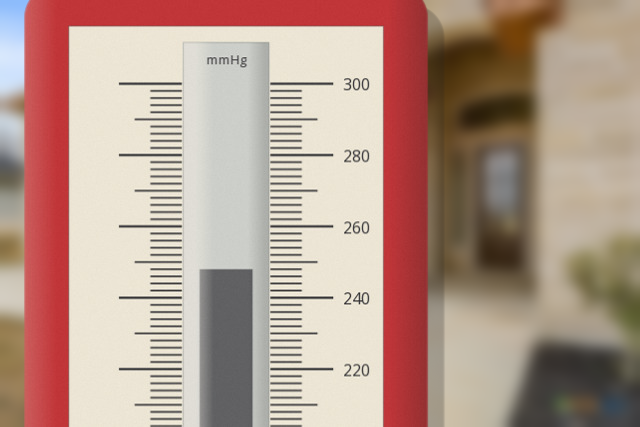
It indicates mmHg 248
